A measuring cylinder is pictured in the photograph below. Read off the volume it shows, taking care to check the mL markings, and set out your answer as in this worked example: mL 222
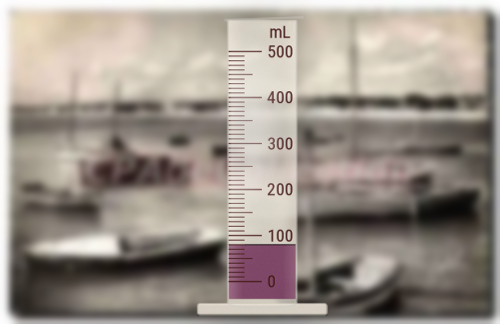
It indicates mL 80
